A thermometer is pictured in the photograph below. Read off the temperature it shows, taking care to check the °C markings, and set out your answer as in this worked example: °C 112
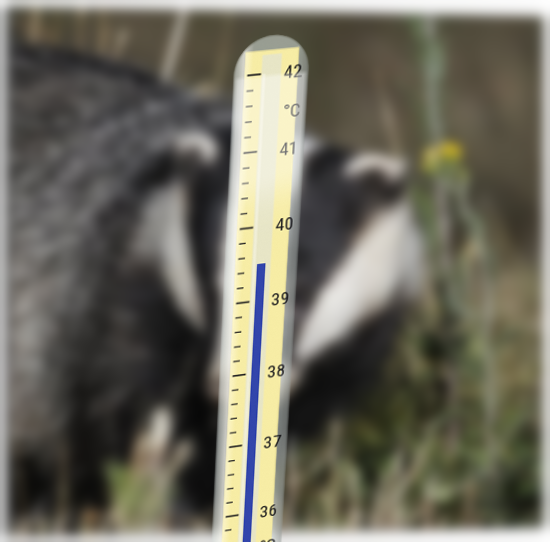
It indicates °C 39.5
